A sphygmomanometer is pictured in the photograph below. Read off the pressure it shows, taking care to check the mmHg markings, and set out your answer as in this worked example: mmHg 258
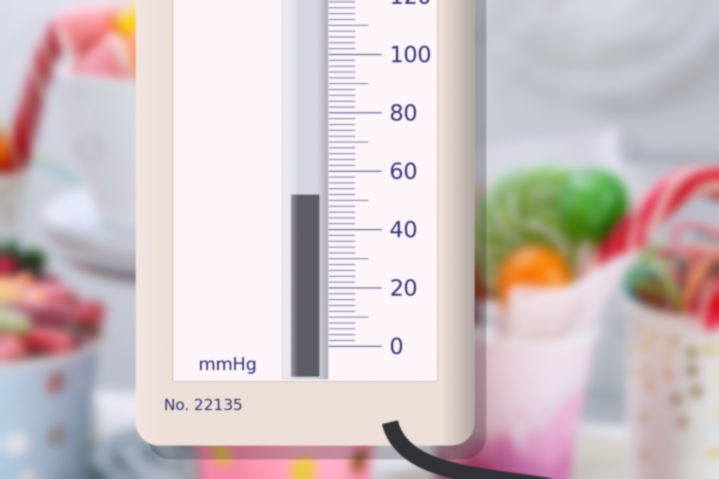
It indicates mmHg 52
